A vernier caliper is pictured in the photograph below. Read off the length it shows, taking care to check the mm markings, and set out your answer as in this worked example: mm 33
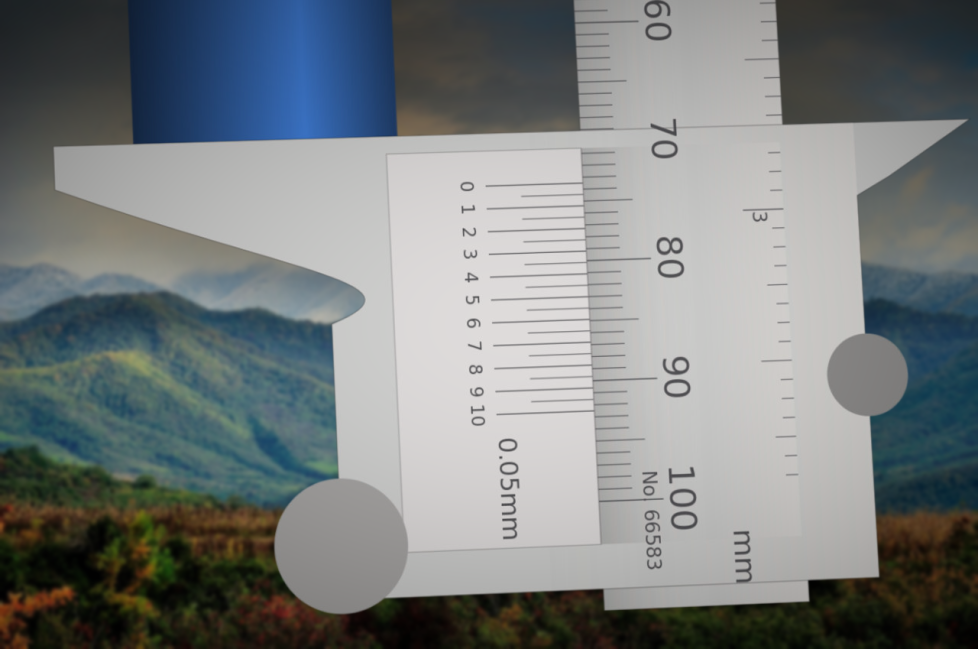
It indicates mm 73.5
